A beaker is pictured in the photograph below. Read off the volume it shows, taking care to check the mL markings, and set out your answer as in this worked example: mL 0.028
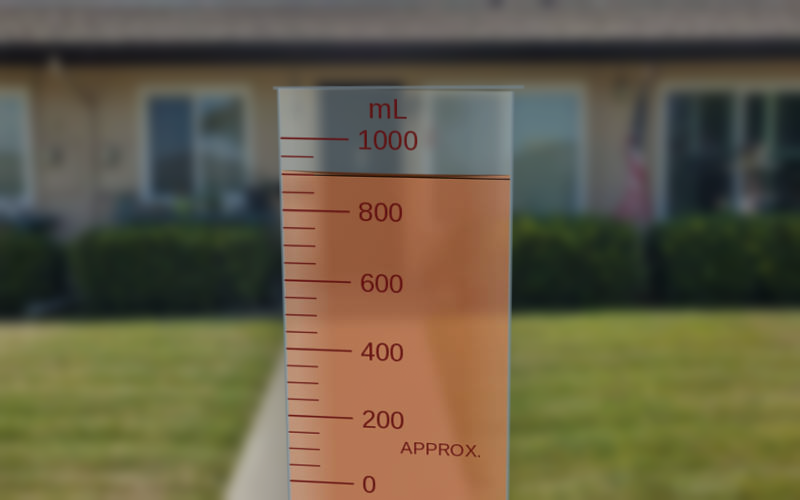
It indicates mL 900
